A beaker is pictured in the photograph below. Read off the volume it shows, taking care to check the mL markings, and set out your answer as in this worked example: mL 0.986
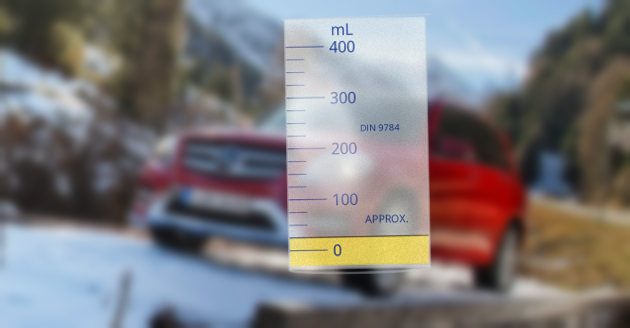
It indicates mL 25
